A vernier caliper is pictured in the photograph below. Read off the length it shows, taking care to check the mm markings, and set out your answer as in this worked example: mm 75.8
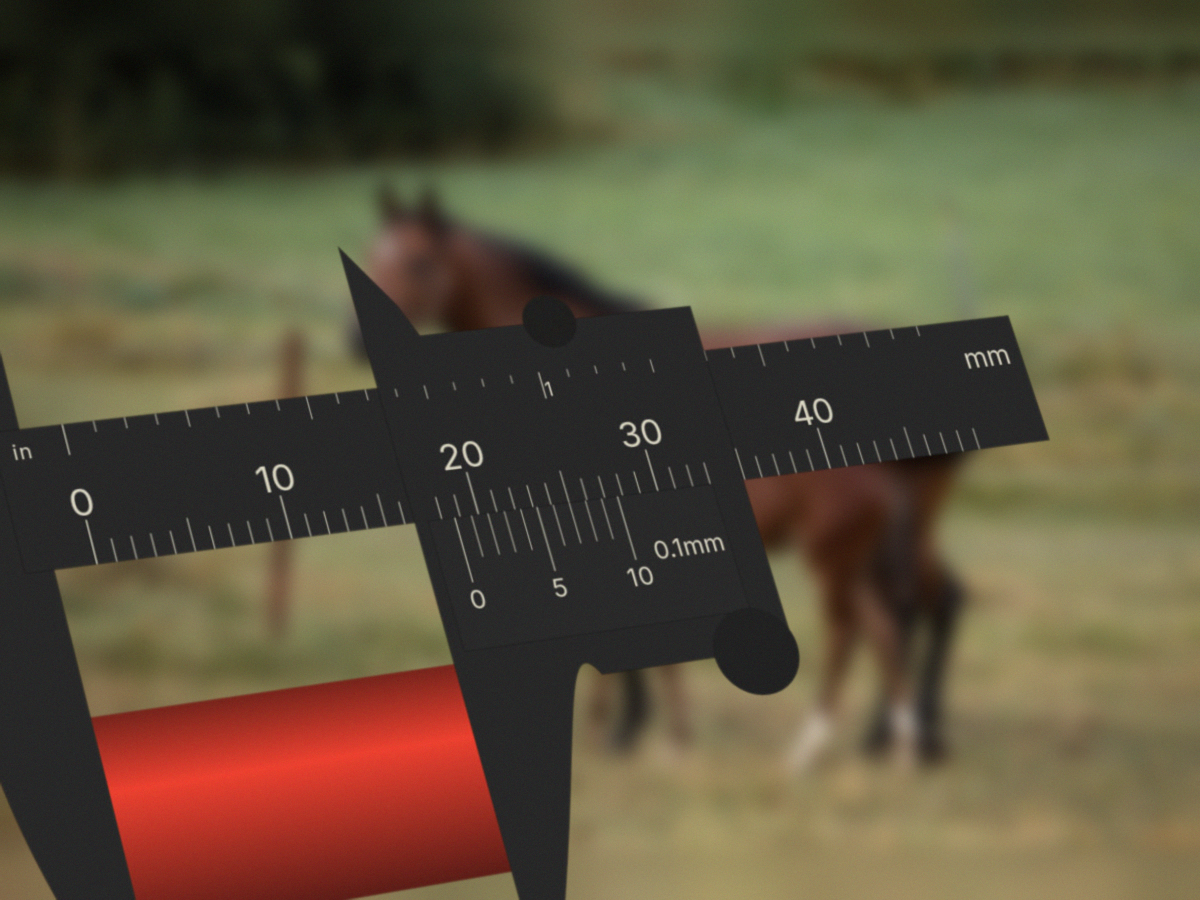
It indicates mm 18.7
